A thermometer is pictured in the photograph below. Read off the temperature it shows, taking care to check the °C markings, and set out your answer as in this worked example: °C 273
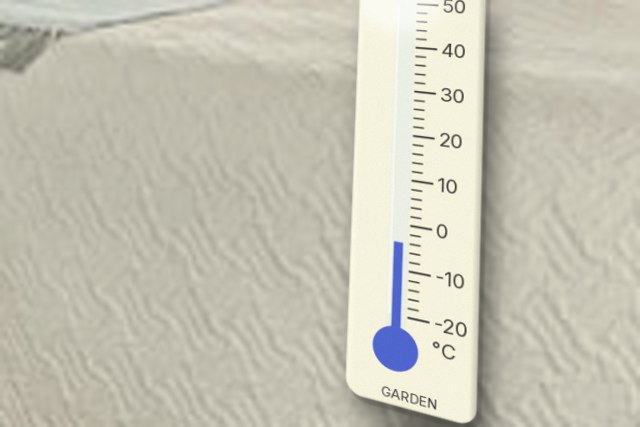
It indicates °C -4
